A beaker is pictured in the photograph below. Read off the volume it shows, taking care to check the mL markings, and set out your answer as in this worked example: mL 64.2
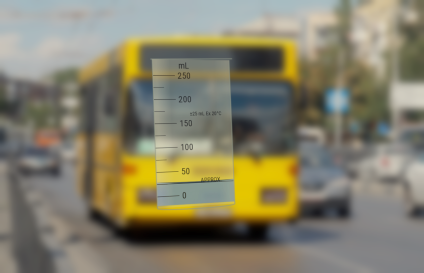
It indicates mL 25
